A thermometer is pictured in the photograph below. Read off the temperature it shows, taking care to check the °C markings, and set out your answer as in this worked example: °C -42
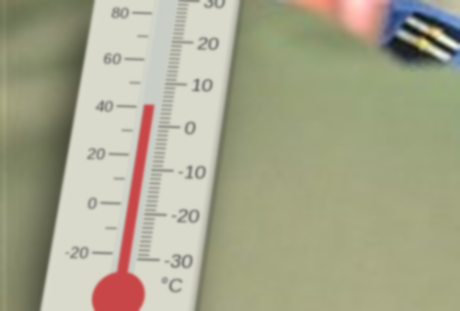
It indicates °C 5
